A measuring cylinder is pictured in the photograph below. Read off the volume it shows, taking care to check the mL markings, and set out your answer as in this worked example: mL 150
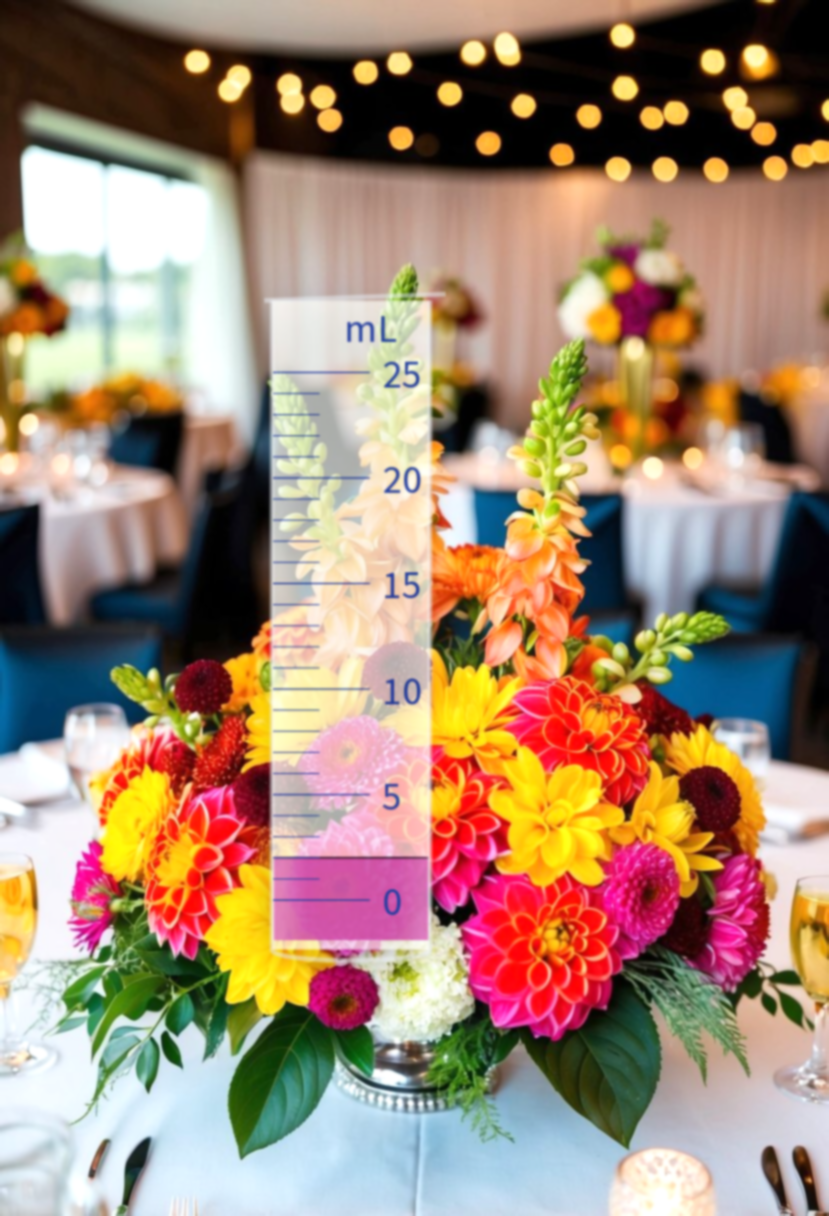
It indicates mL 2
